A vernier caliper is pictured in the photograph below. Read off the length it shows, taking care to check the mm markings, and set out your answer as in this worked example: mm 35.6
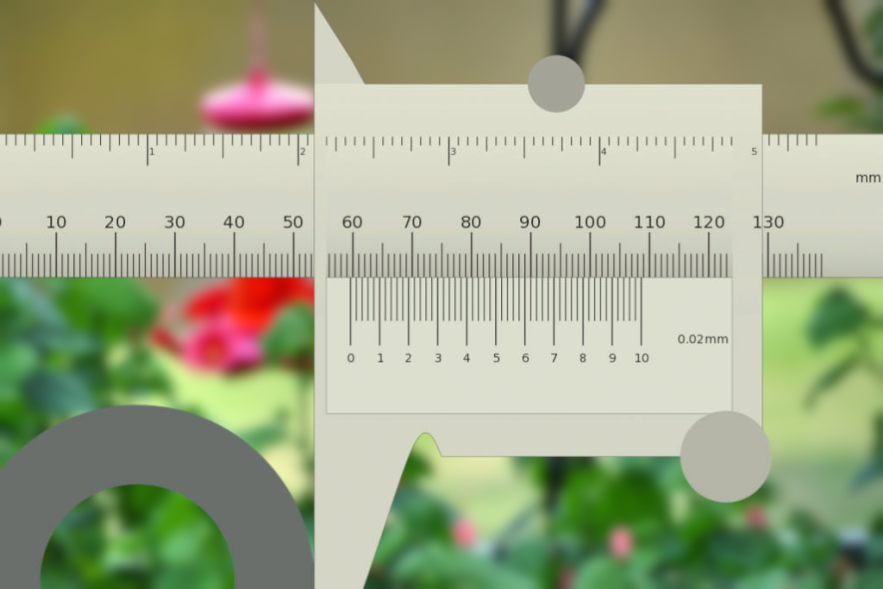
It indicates mm 59.6
